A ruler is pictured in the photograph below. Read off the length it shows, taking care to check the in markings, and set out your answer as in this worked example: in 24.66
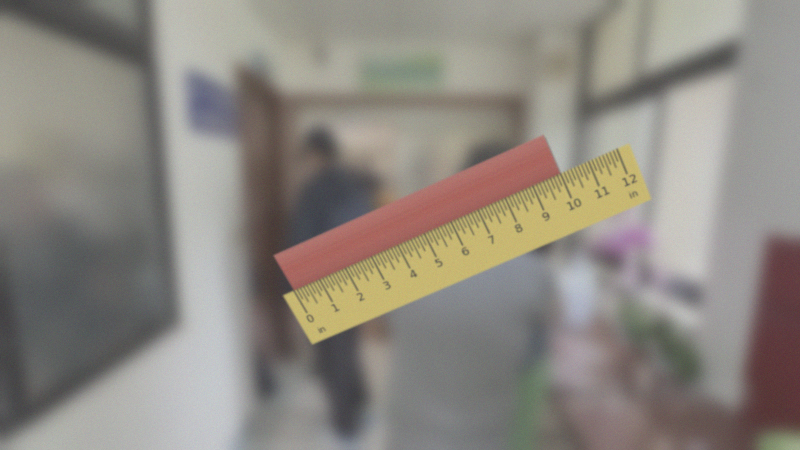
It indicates in 10
